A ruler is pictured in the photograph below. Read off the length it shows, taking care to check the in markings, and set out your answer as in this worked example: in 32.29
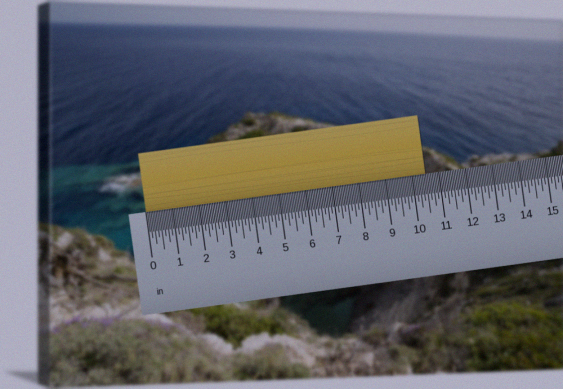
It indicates in 10.5
